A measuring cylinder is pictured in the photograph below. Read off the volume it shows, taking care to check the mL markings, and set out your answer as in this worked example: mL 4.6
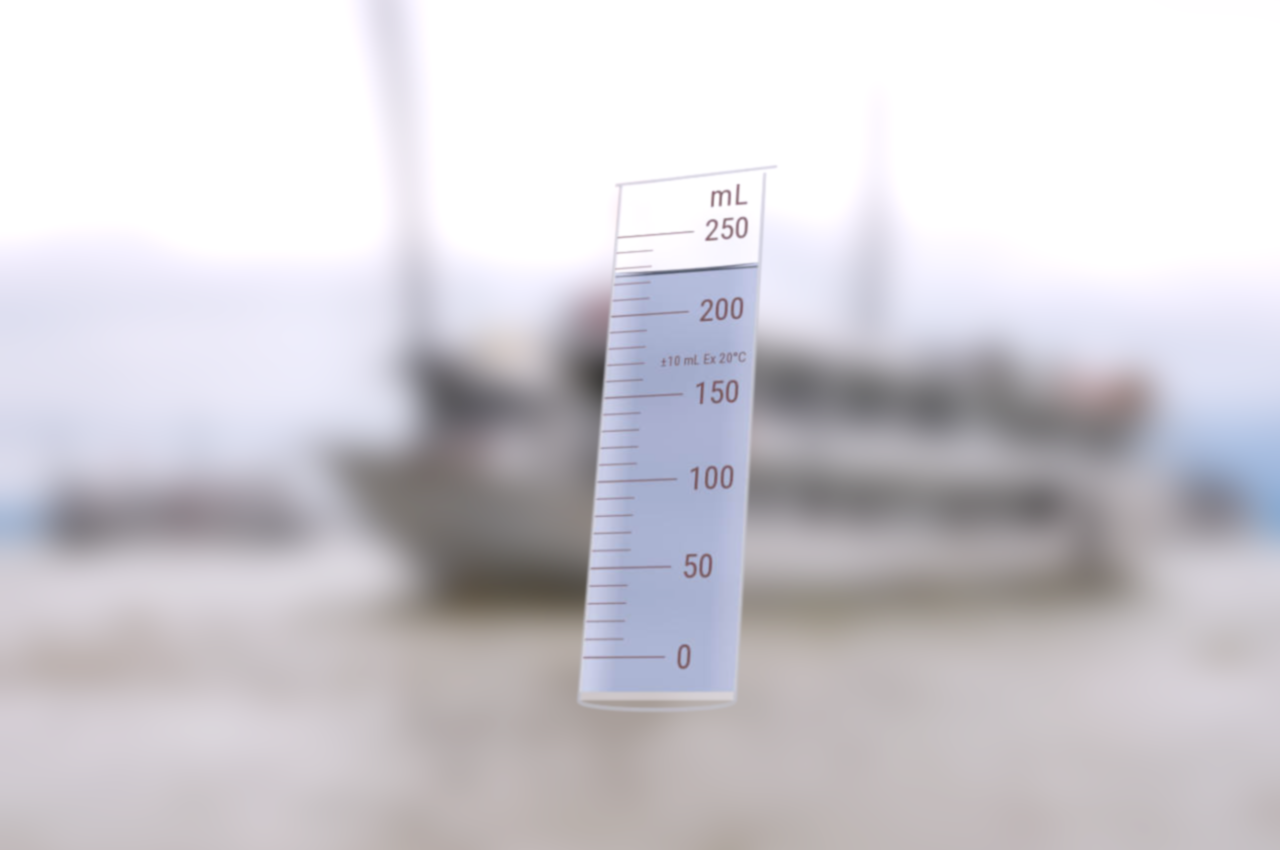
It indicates mL 225
